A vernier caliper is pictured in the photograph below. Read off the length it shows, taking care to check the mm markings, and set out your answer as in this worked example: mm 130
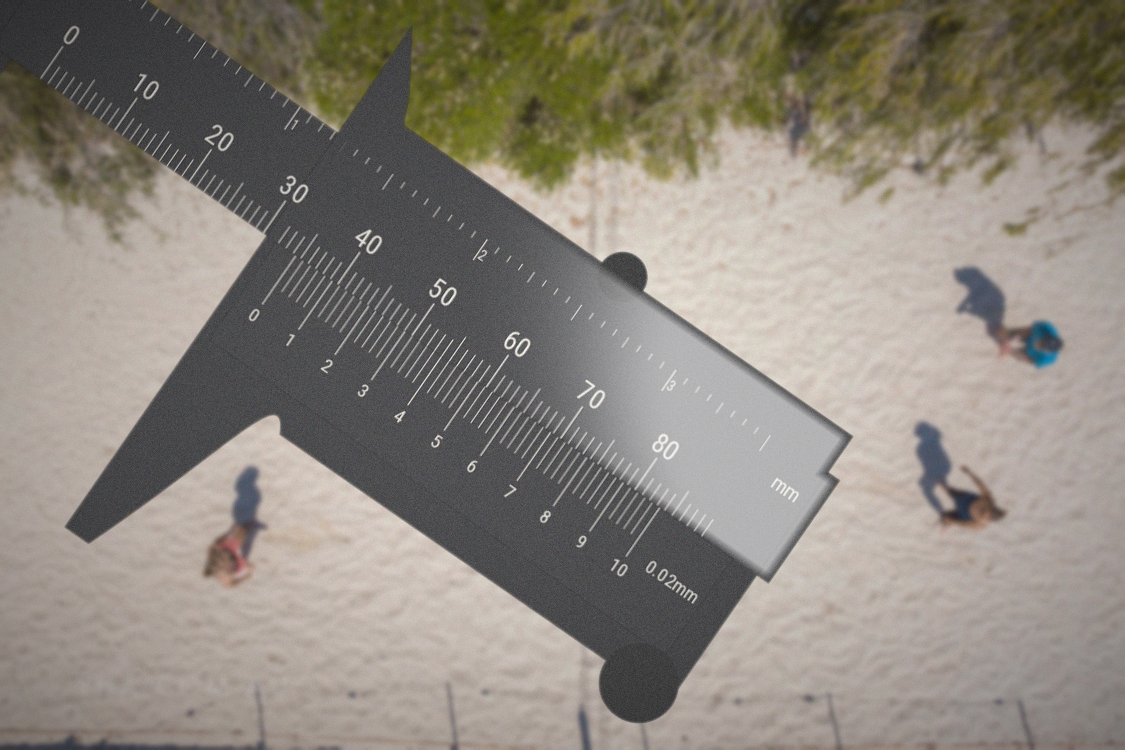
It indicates mm 34.4
